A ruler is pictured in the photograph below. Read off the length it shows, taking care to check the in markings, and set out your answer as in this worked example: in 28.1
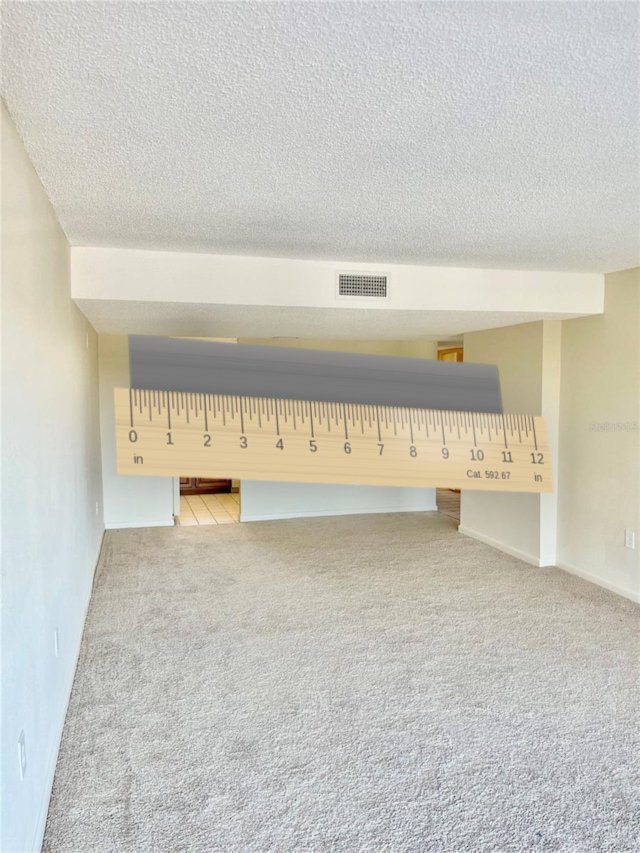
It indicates in 11
